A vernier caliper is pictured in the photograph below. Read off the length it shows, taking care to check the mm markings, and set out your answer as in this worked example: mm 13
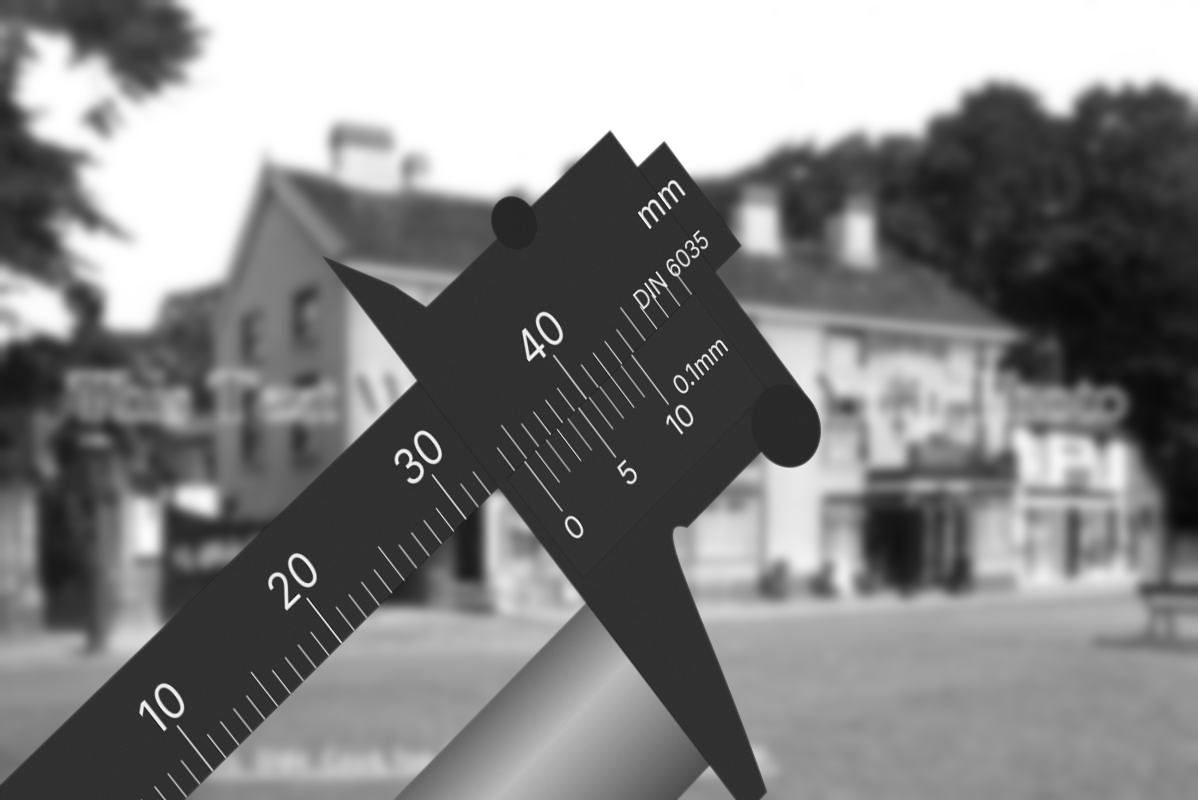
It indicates mm 34.8
